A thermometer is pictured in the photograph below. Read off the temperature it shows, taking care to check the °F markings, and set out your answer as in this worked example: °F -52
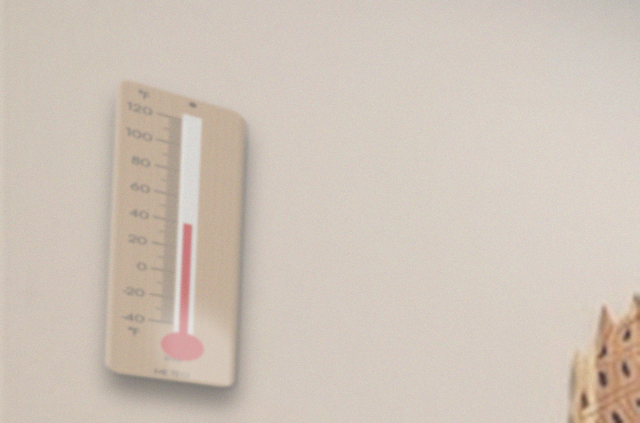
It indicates °F 40
